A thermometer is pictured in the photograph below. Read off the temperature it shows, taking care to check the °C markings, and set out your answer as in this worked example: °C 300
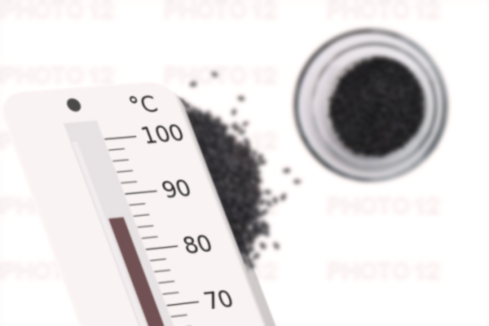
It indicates °C 86
